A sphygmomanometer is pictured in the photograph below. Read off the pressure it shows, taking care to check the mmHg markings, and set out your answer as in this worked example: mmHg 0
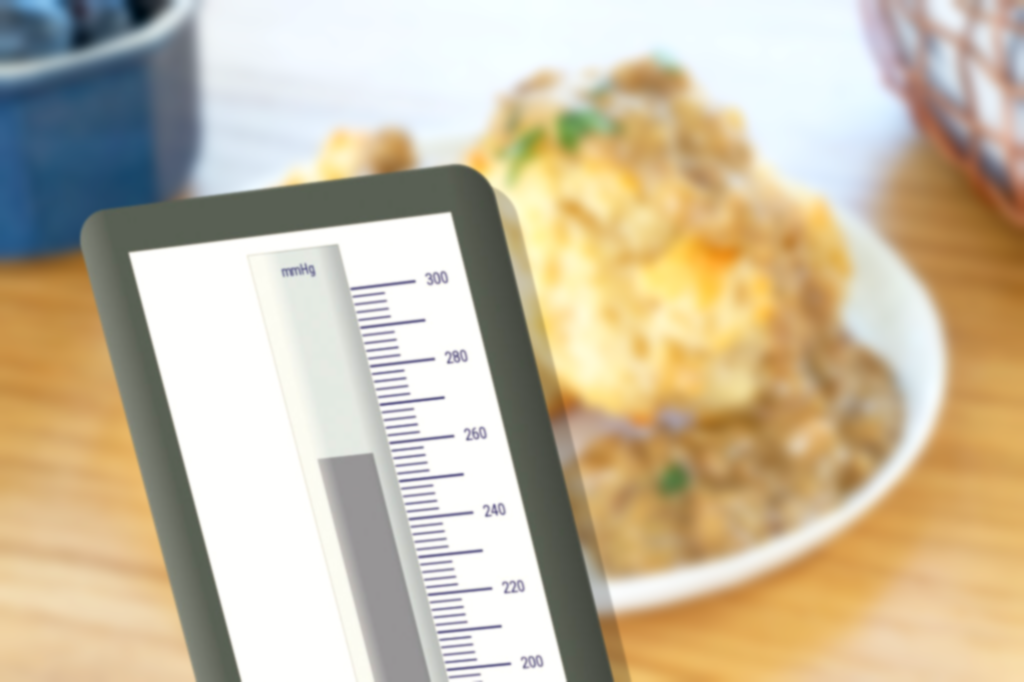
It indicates mmHg 258
